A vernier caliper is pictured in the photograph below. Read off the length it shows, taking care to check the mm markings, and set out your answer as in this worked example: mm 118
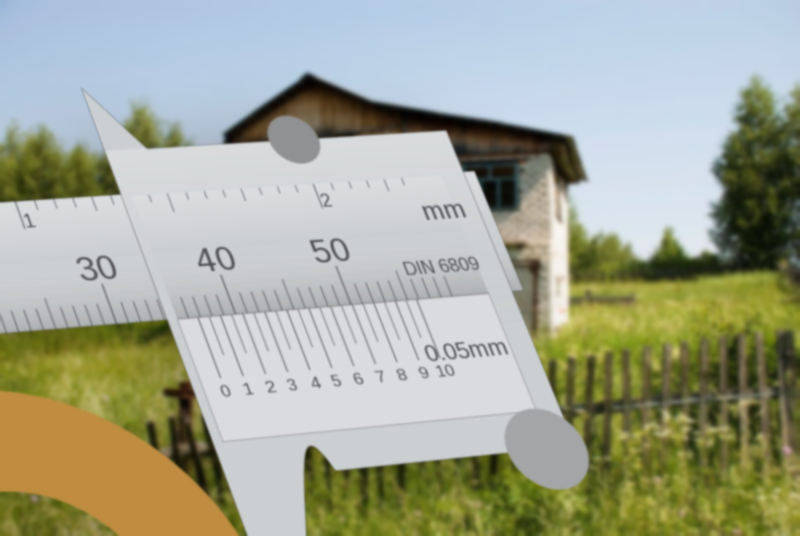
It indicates mm 36.8
